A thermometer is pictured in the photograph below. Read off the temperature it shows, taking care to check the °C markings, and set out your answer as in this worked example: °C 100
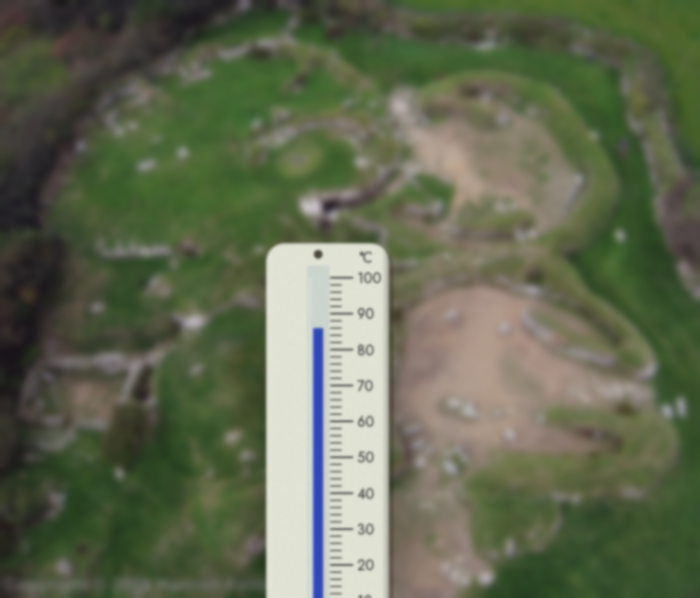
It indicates °C 86
